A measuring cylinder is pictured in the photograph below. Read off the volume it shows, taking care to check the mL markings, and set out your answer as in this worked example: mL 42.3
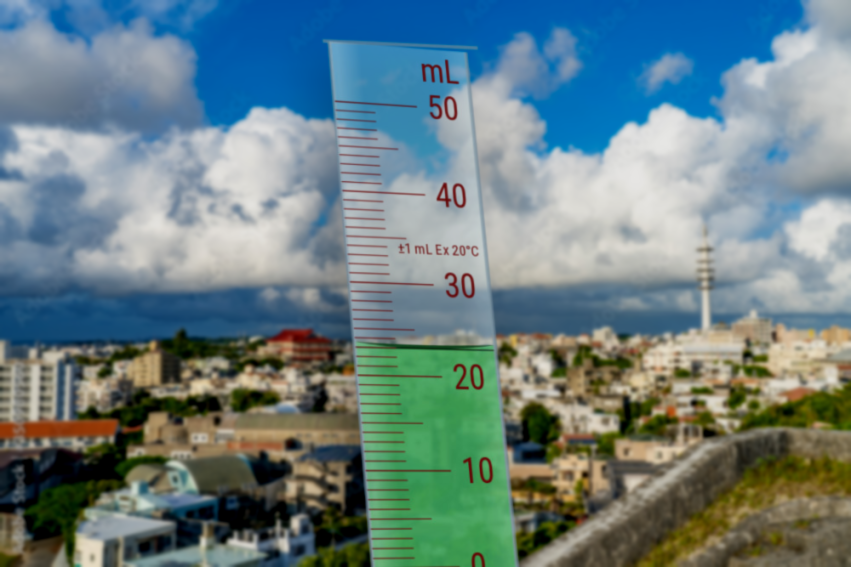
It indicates mL 23
